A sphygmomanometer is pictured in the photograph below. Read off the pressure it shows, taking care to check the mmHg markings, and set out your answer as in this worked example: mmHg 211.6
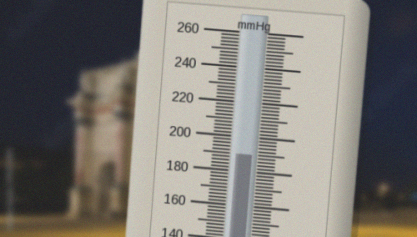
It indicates mmHg 190
